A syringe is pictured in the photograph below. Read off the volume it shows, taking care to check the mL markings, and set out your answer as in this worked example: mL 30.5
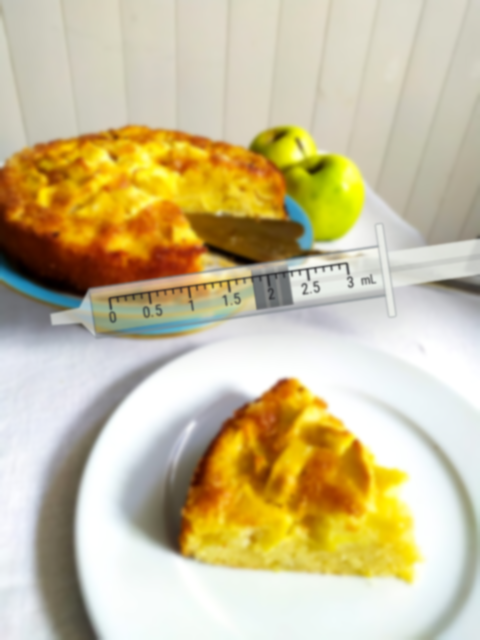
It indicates mL 1.8
